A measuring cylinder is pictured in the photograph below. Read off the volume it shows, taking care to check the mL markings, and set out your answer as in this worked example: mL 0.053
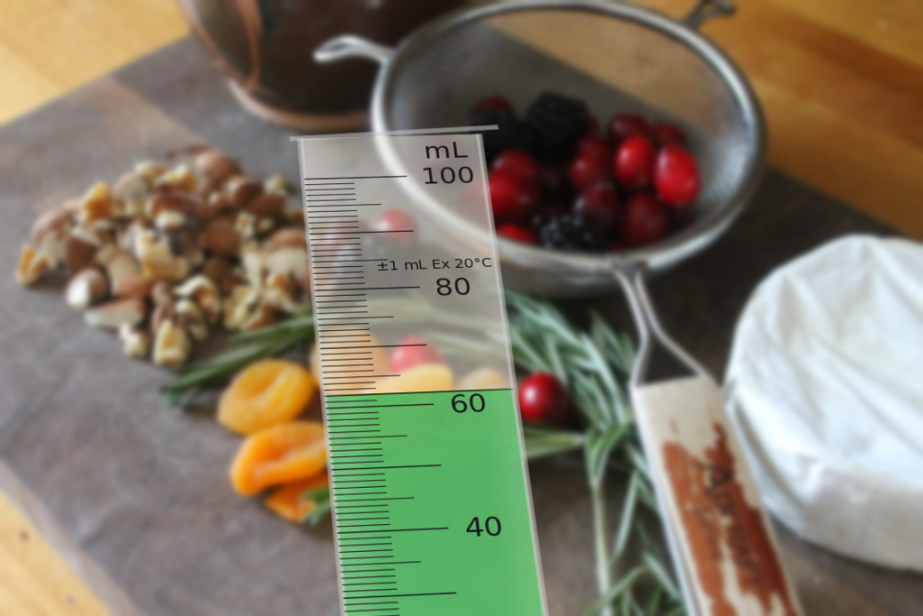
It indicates mL 62
